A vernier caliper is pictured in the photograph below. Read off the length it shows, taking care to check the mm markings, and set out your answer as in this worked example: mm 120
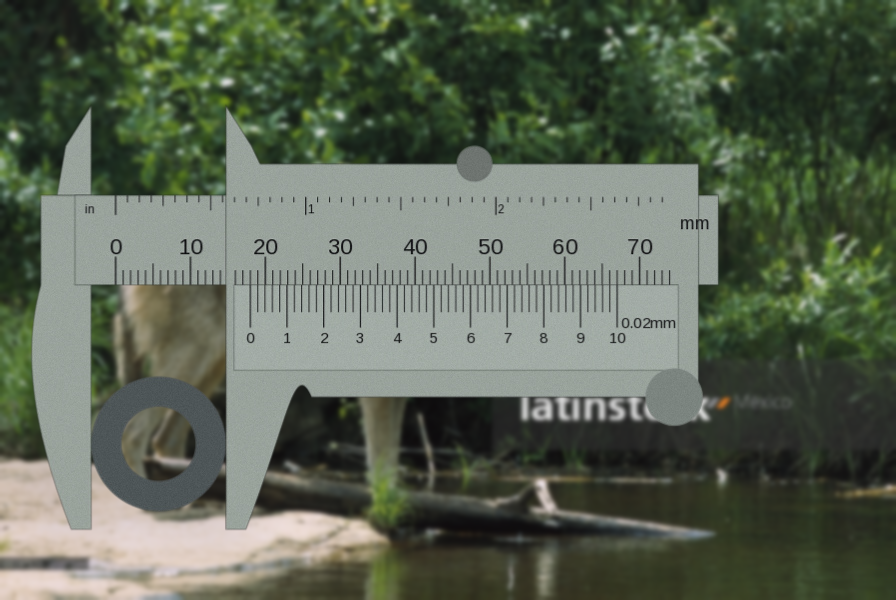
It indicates mm 18.0
